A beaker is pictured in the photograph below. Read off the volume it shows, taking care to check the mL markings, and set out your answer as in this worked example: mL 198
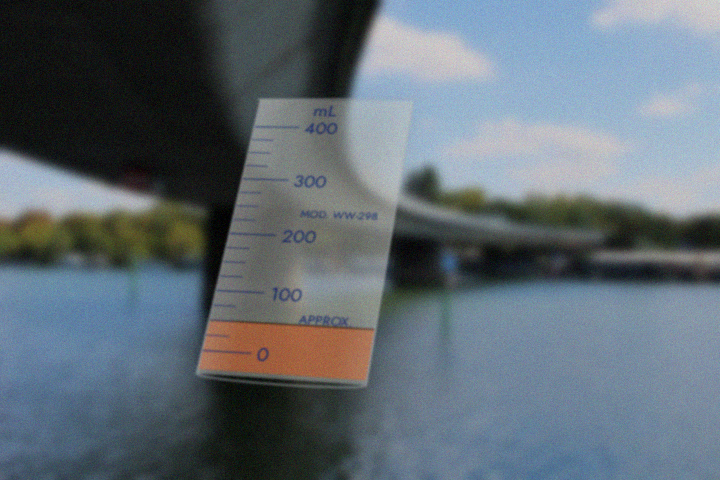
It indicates mL 50
